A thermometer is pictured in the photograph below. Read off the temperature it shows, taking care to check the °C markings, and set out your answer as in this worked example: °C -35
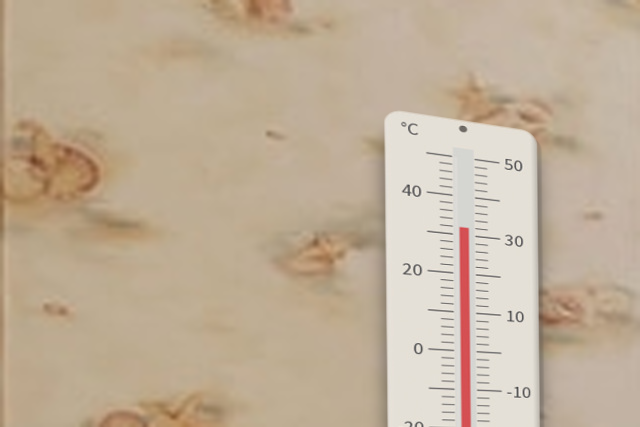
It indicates °C 32
